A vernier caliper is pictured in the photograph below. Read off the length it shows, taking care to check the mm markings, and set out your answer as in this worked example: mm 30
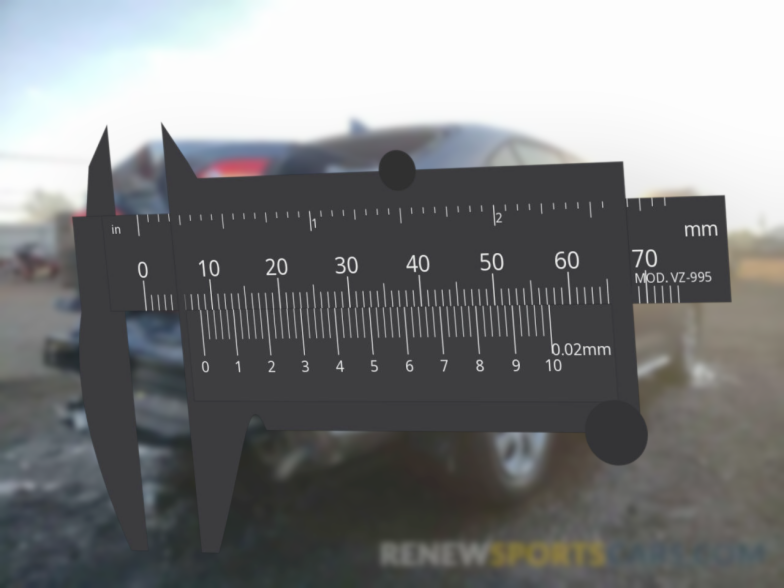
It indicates mm 8.2
